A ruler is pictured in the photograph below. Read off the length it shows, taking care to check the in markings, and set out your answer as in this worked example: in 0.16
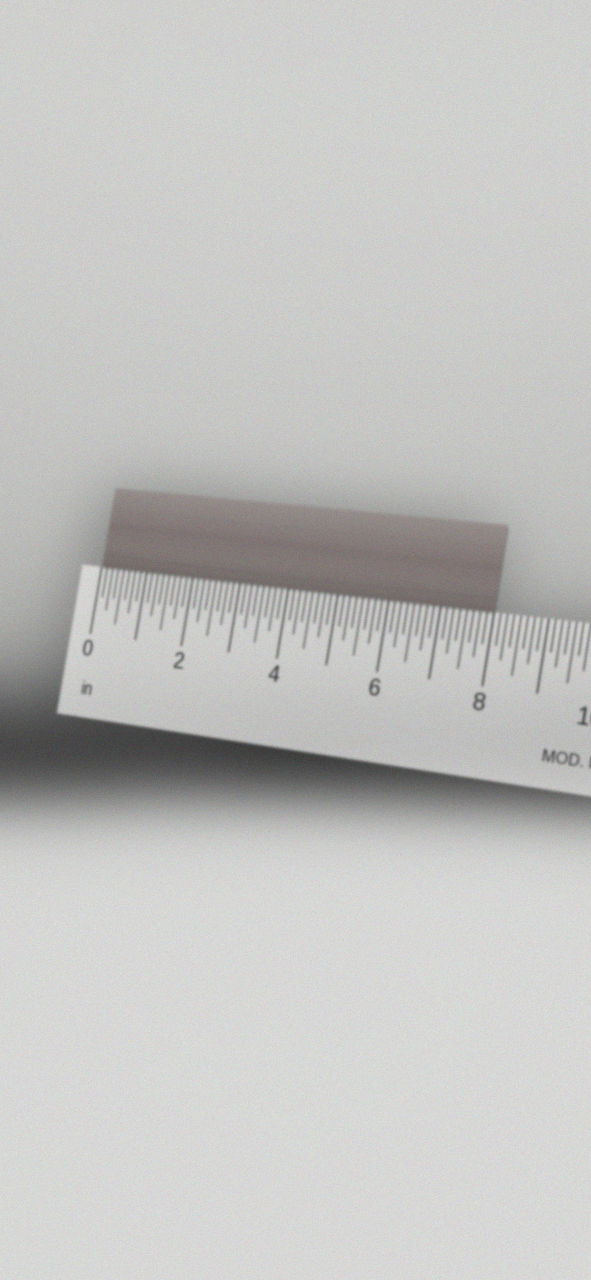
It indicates in 8
